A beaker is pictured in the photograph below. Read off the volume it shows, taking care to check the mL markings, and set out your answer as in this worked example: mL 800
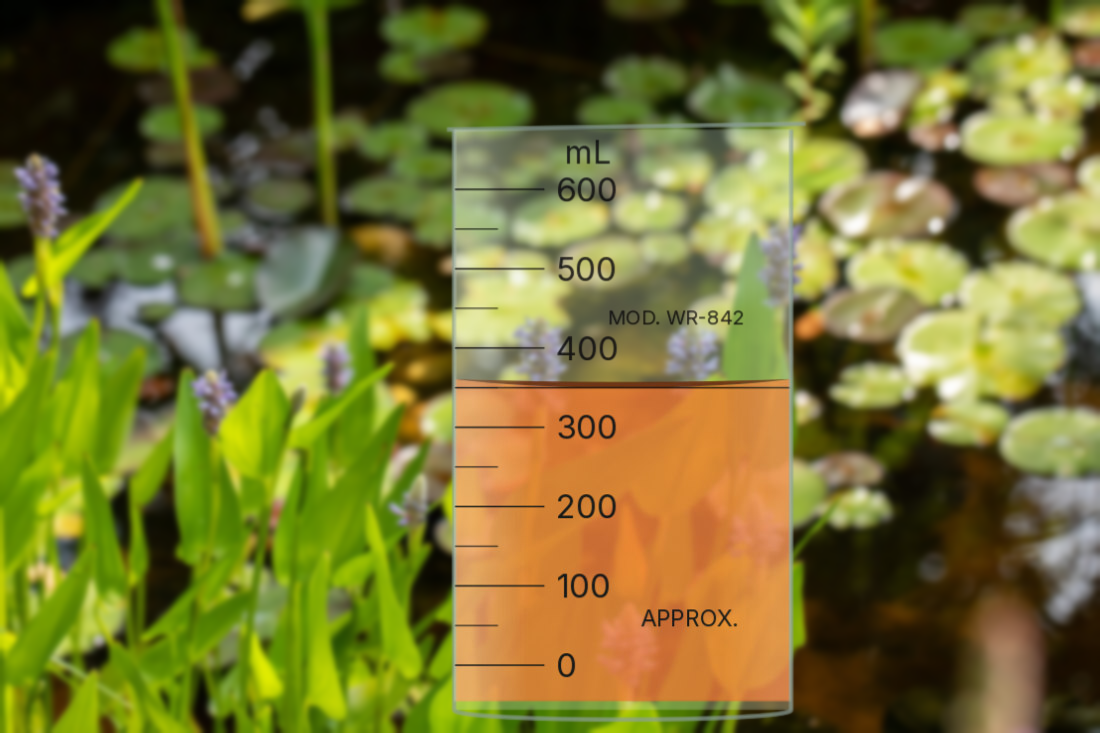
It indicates mL 350
